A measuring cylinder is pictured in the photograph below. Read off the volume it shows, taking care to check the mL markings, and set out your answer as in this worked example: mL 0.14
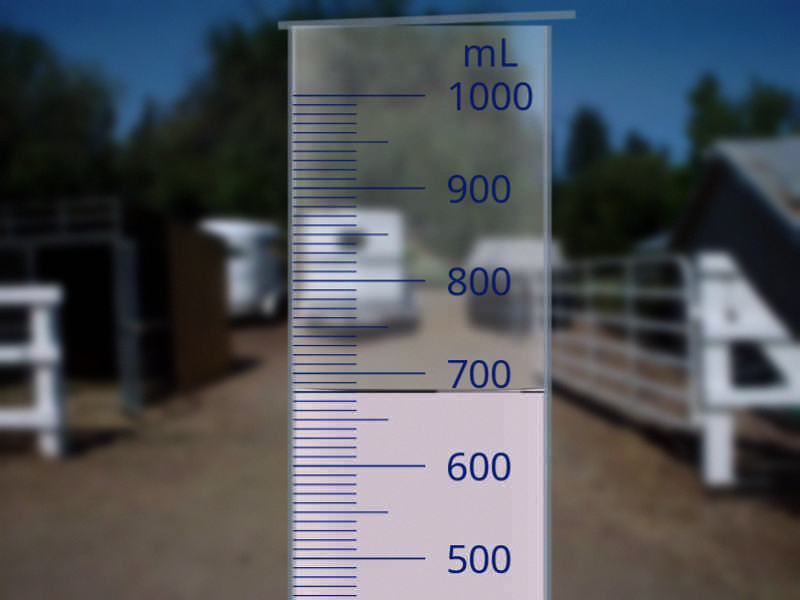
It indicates mL 680
